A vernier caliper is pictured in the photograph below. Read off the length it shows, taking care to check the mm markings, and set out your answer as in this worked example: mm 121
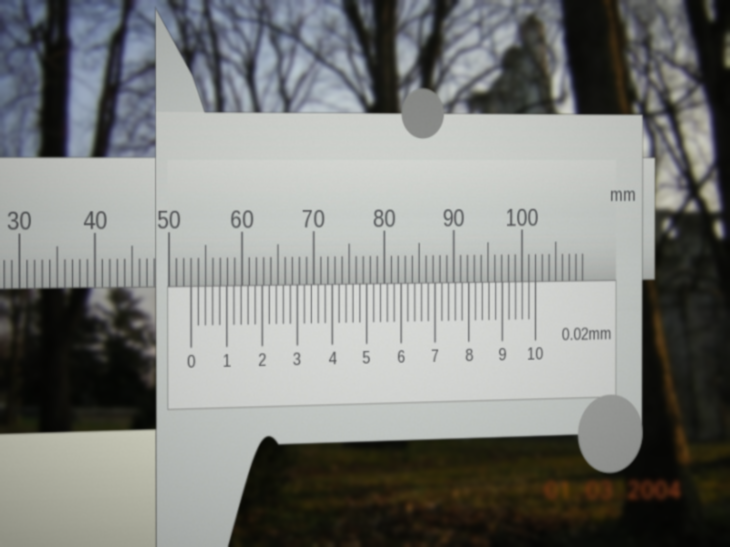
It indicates mm 53.0
